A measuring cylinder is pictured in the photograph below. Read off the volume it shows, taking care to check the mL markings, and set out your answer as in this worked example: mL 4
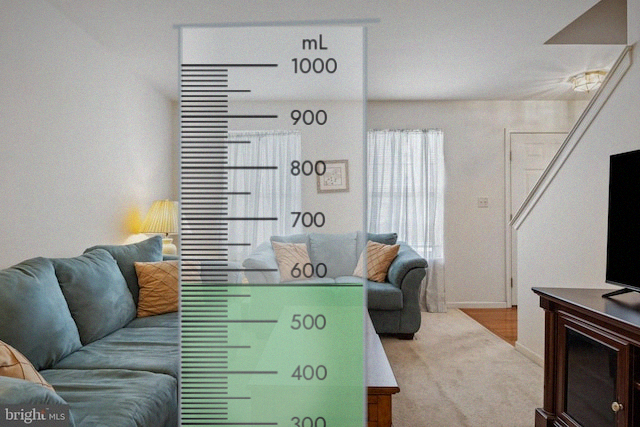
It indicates mL 570
